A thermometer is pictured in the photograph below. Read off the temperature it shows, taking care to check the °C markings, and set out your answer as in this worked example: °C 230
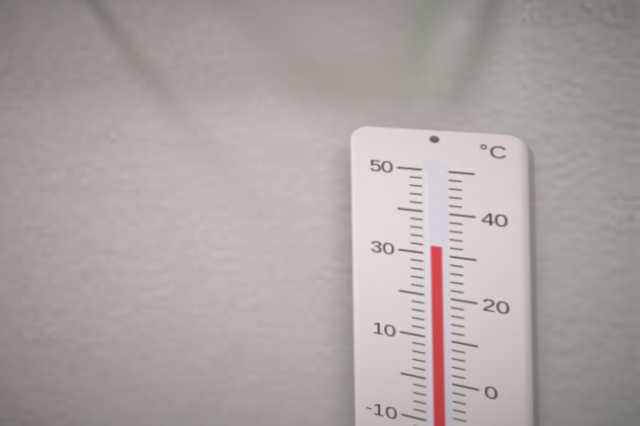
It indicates °C 32
